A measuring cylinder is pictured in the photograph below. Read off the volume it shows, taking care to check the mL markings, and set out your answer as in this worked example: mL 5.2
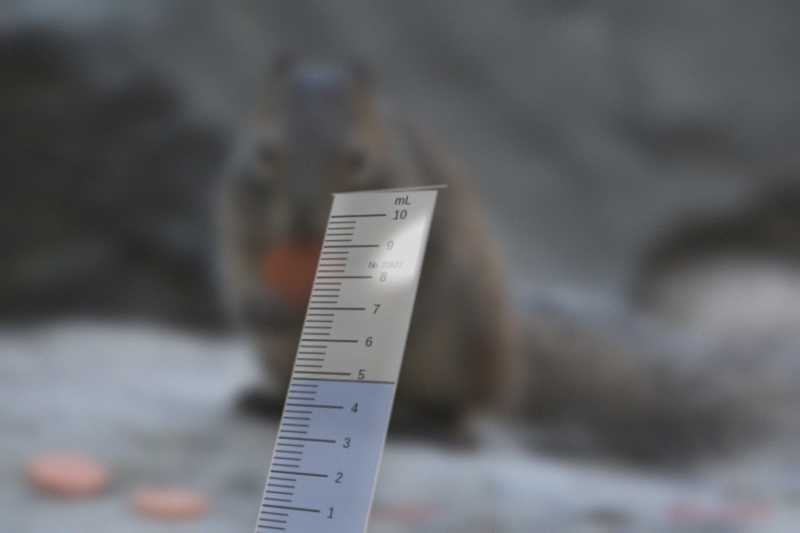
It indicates mL 4.8
